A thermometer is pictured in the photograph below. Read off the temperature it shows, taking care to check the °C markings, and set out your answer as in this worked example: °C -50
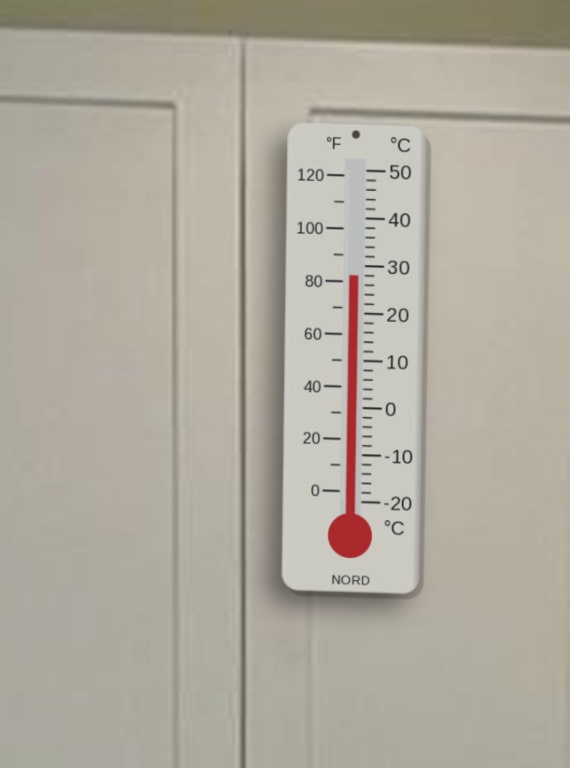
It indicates °C 28
